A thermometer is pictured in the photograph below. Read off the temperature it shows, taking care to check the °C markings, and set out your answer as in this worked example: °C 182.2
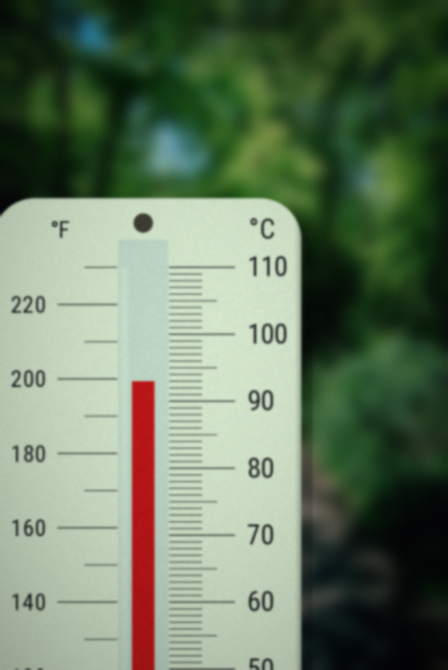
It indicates °C 93
